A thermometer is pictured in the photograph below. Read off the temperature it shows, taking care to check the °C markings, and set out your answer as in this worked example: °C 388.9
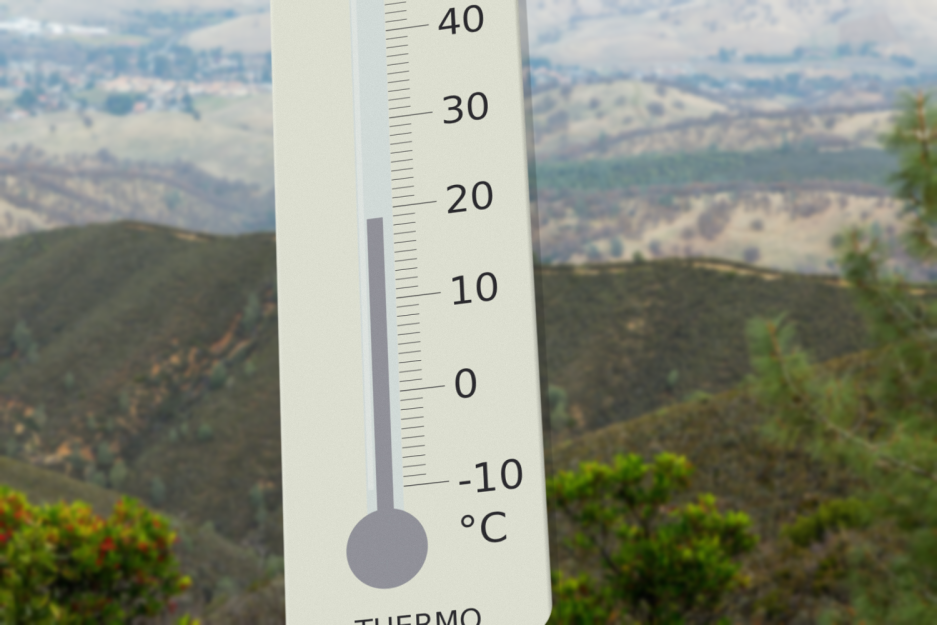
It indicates °C 19
